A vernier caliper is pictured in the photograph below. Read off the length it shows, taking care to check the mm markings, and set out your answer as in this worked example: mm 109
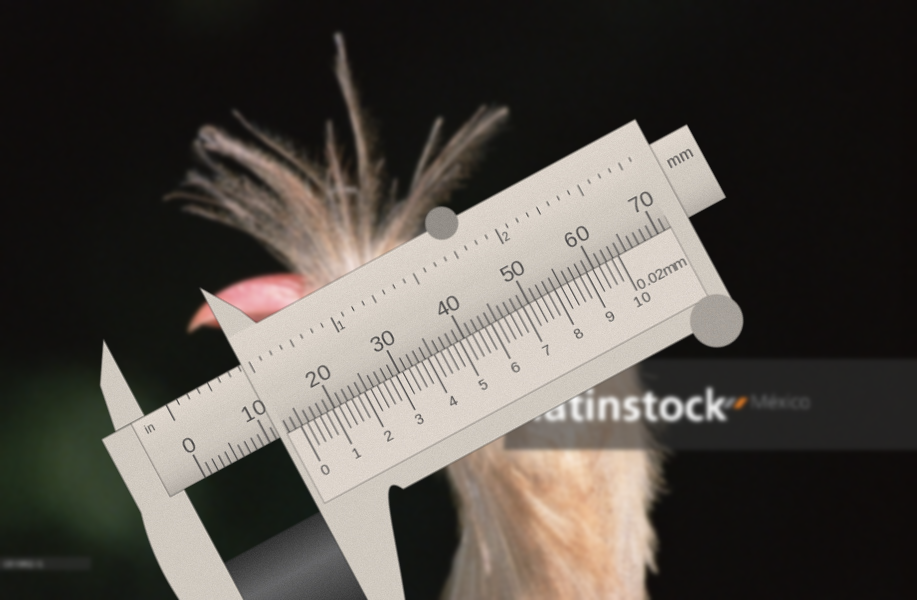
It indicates mm 14.8
